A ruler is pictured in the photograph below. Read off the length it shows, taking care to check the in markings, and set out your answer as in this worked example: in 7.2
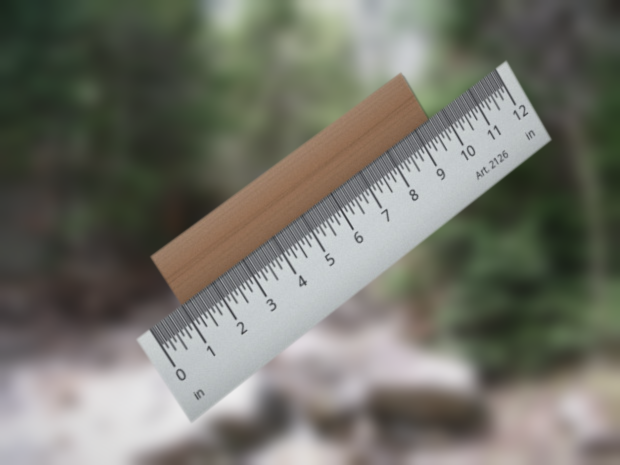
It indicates in 8.5
